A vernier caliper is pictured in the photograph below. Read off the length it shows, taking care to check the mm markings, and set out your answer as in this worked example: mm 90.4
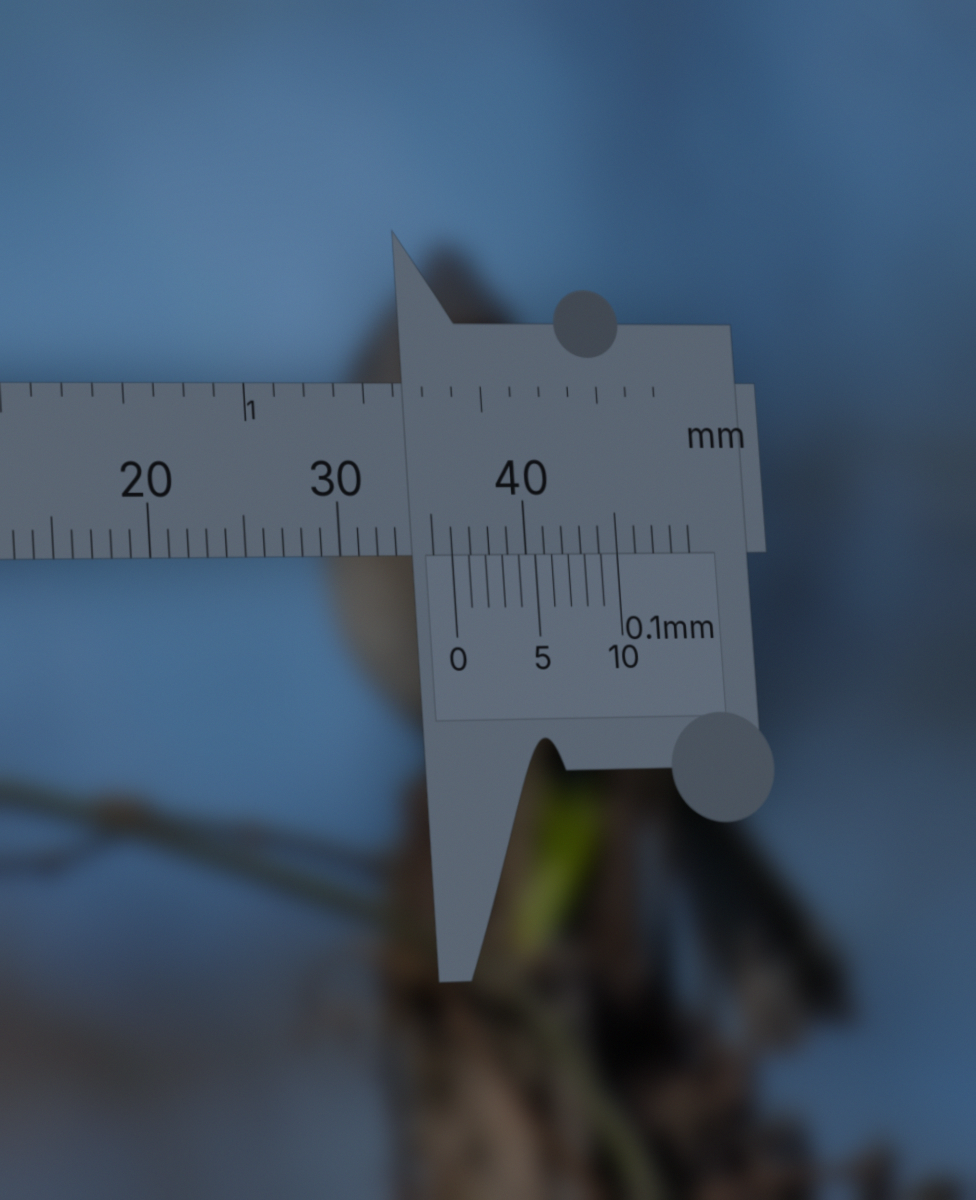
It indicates mm 36.0
